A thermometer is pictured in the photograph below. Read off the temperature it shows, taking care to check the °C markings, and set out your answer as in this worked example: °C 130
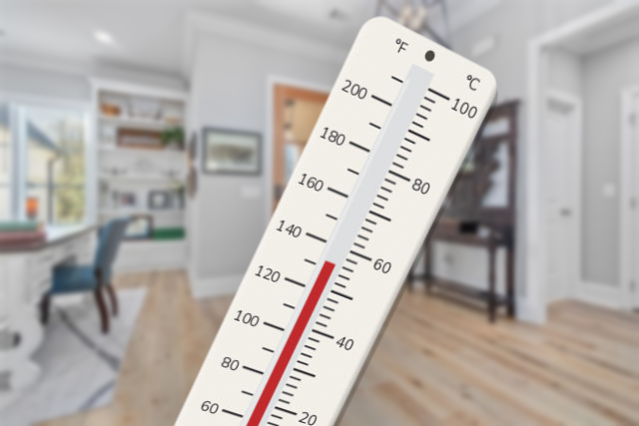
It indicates °C 56
